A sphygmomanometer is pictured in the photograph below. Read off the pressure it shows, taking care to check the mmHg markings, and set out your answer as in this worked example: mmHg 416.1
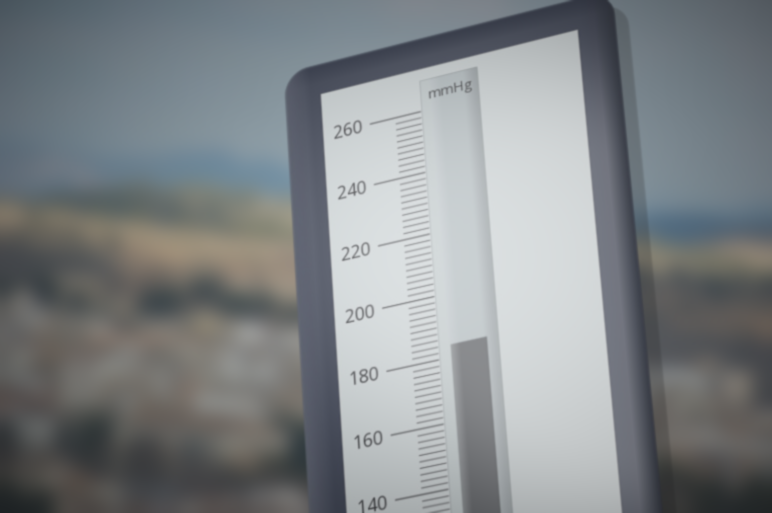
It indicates mmHg 184
